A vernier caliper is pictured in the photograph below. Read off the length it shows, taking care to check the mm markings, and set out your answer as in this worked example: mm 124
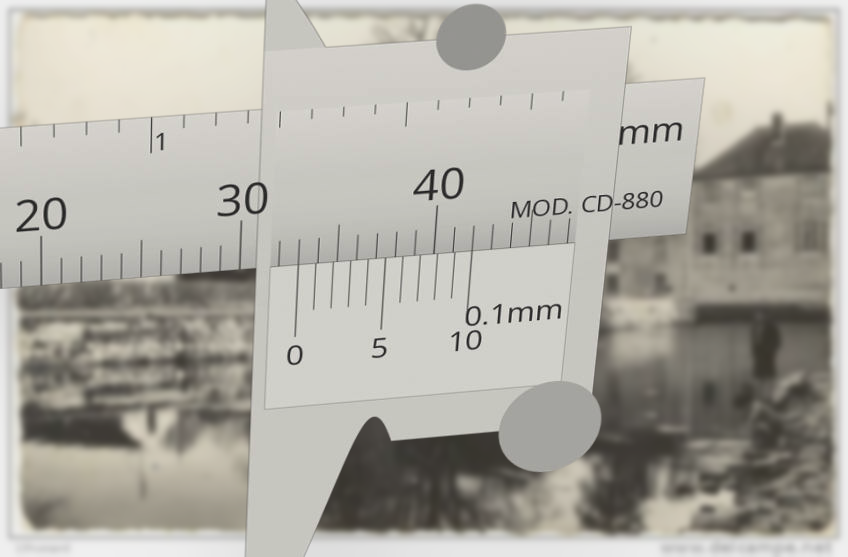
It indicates mm 33.0
